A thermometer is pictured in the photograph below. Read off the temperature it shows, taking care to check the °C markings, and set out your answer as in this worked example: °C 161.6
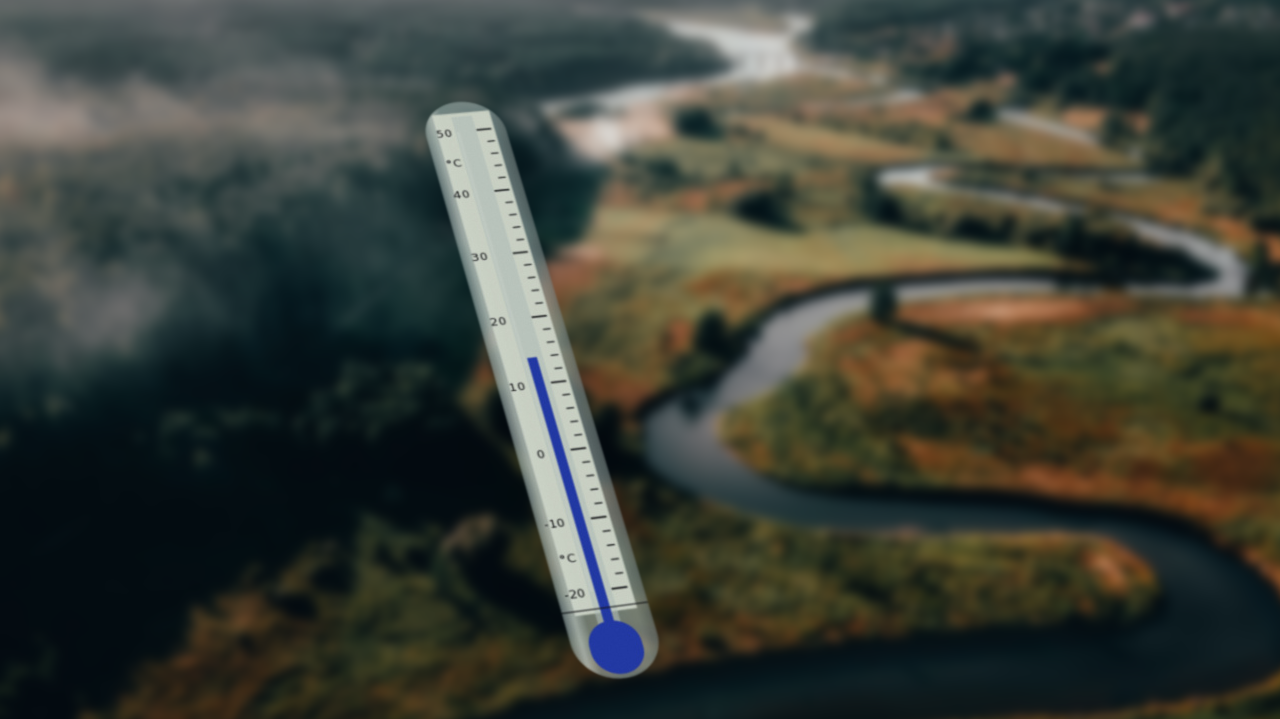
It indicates °C 14
